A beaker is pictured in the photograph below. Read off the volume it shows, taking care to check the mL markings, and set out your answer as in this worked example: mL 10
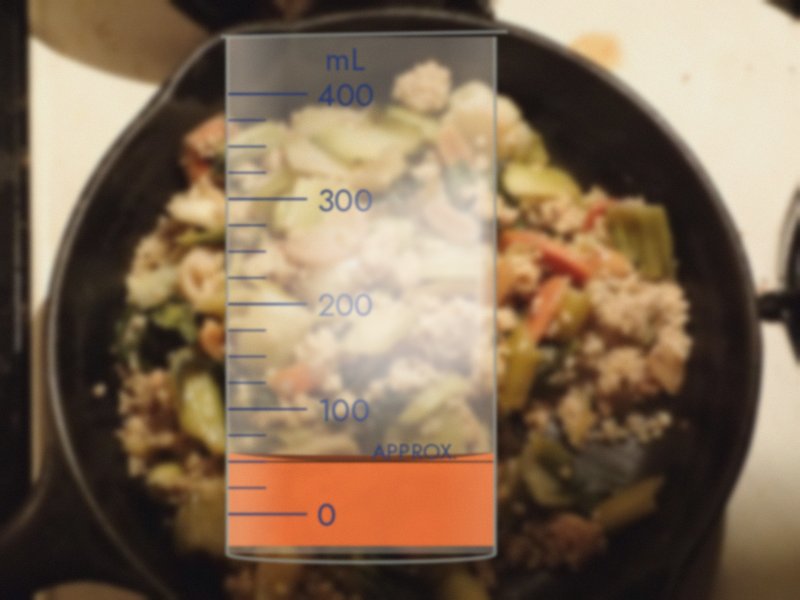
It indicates mL 50
